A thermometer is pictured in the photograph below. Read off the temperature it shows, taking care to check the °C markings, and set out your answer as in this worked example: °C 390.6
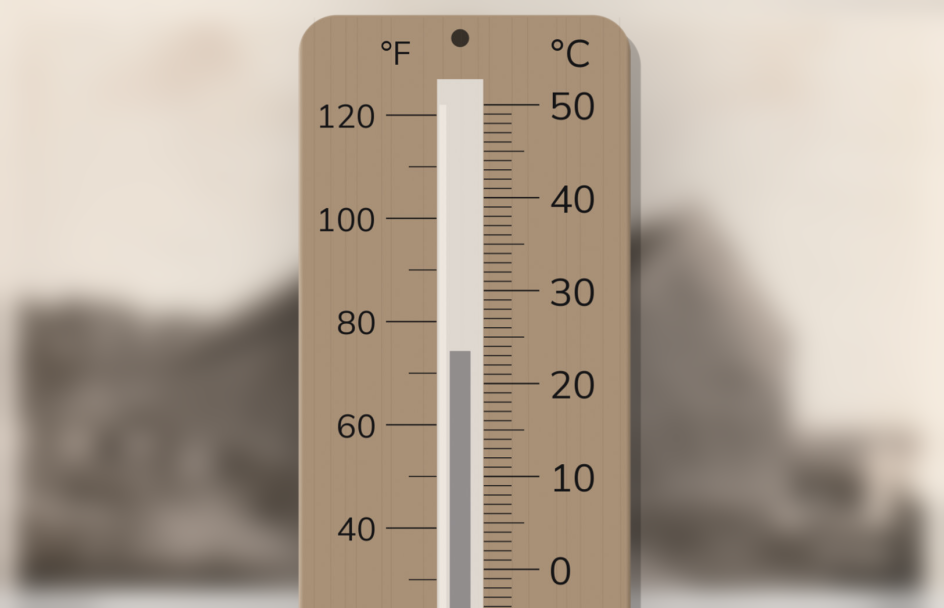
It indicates °C 23.5
